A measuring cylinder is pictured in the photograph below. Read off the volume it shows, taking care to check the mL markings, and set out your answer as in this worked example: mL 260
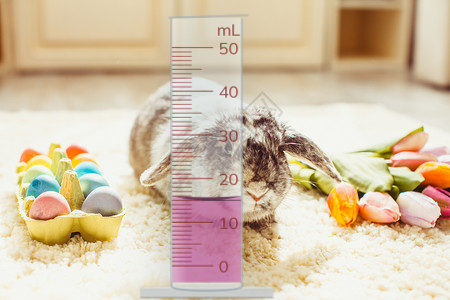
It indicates mL 15
